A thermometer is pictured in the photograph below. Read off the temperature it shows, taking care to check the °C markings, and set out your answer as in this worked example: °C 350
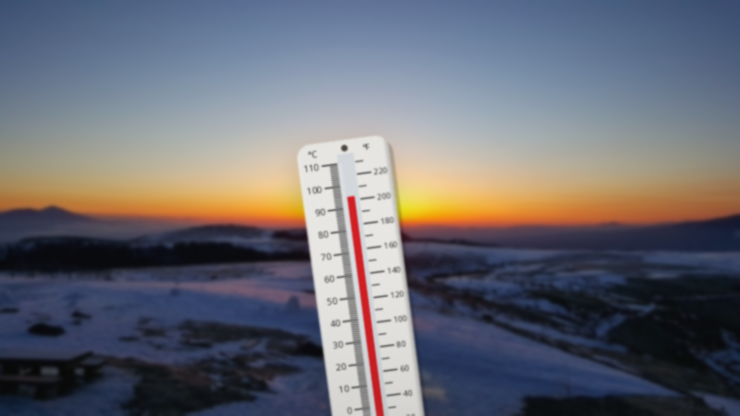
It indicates °C 95
